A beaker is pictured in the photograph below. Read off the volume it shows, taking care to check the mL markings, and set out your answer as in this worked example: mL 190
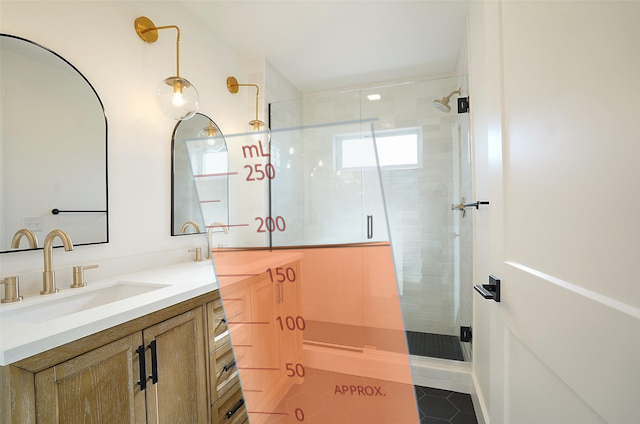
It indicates mL 175
